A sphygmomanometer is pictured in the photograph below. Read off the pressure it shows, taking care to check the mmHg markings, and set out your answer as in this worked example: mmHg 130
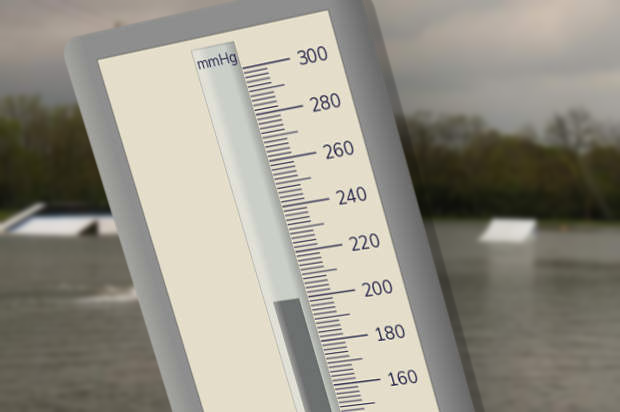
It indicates mmHg 200
